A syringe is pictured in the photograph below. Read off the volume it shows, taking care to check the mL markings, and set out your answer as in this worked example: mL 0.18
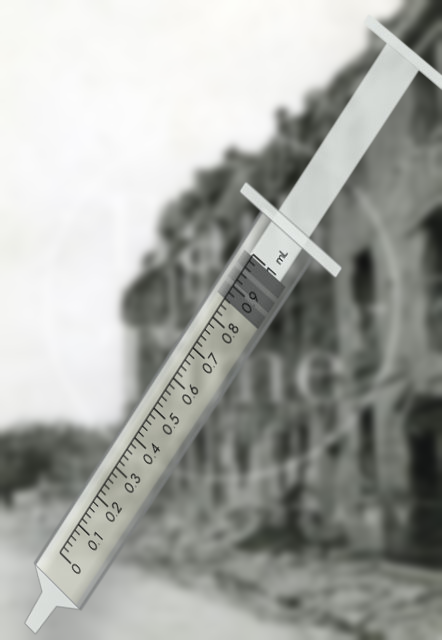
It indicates mL 0.86
